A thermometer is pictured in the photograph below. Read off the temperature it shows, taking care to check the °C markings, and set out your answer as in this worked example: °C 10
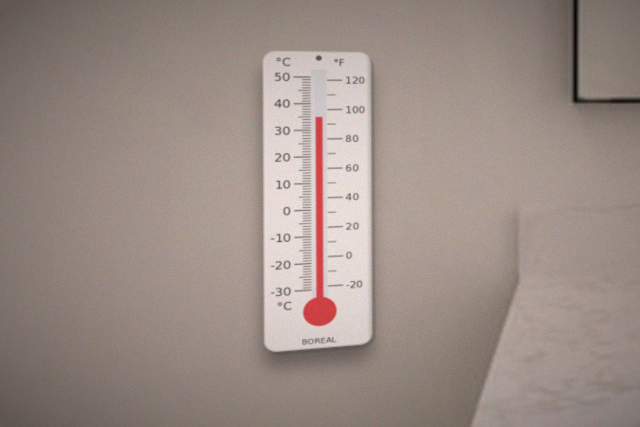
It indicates °C 35
